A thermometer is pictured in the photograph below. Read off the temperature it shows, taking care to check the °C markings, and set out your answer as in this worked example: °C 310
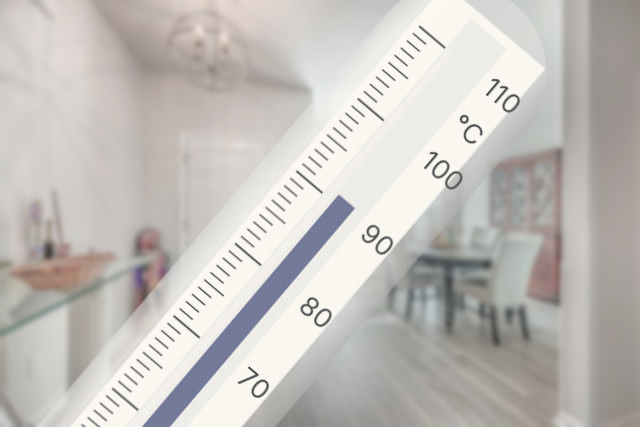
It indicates °C 91
